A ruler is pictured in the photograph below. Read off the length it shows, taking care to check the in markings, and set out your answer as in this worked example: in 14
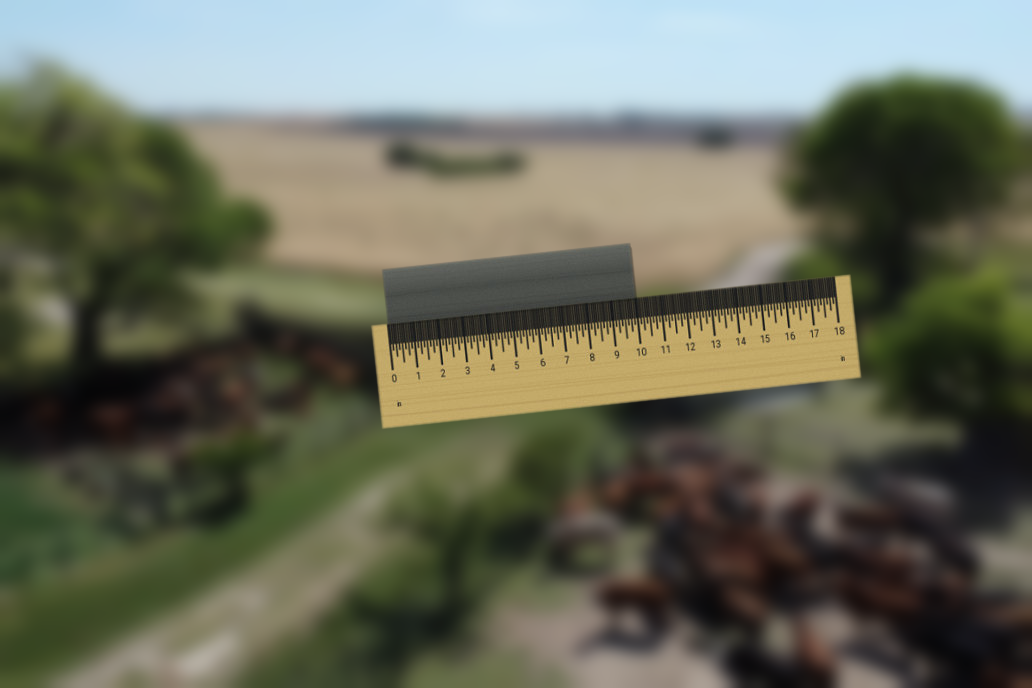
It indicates in 10
